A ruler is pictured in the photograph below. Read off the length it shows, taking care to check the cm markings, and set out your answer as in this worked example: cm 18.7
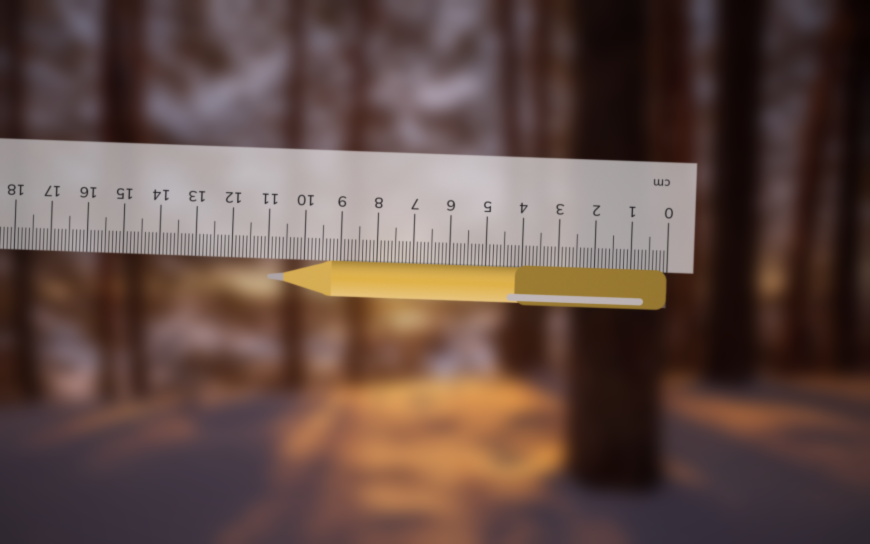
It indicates cm 11
